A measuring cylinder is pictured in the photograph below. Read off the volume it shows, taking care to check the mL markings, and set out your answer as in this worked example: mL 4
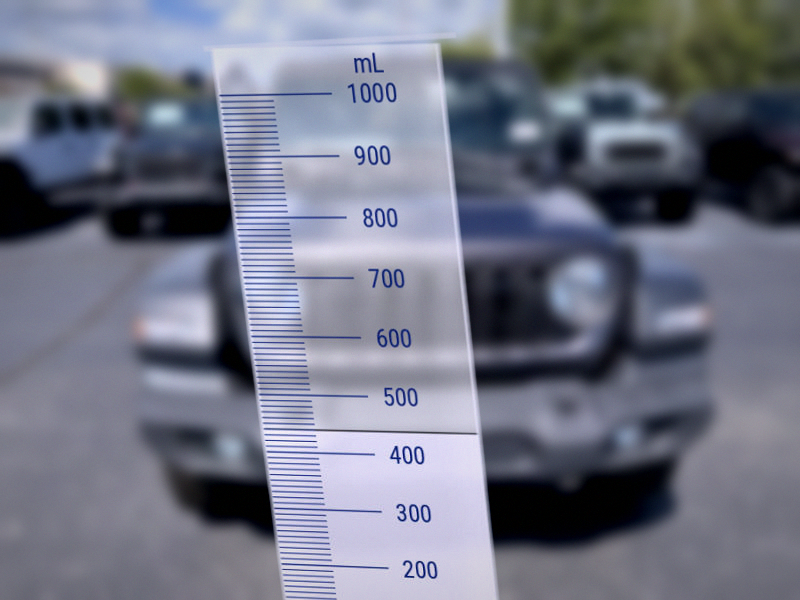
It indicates mL 440
